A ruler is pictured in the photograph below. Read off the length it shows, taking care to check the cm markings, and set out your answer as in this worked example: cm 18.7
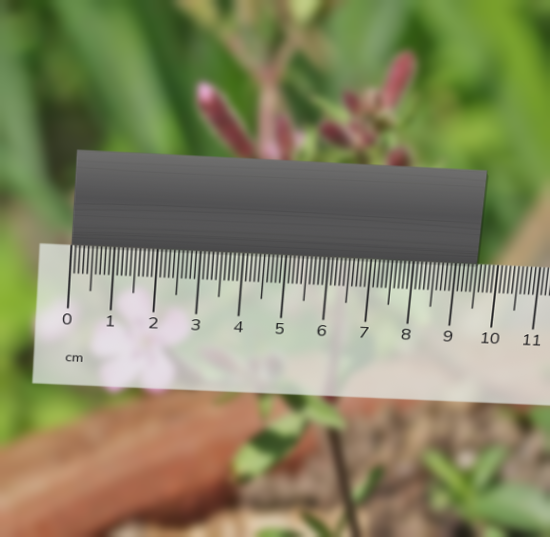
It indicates cm 9.5
